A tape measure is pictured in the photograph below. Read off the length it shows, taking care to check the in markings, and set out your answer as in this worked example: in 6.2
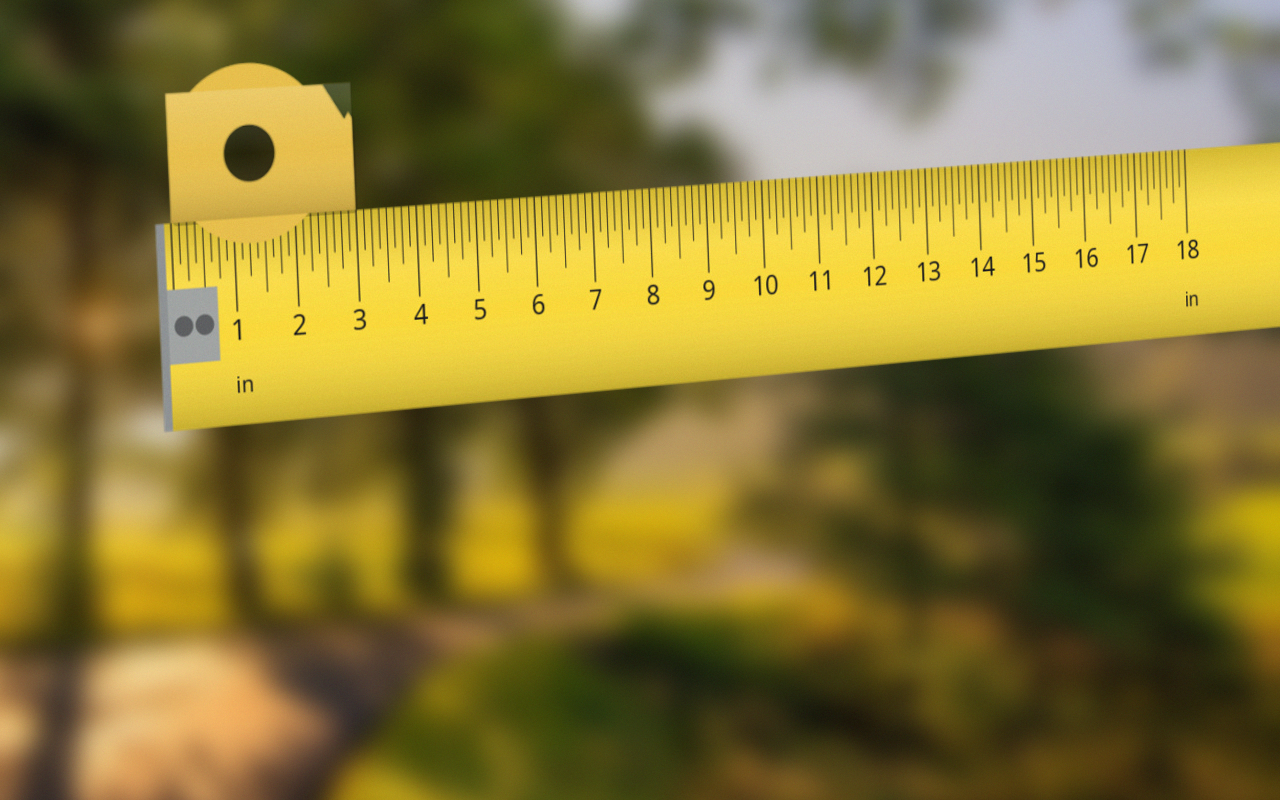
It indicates in 3
